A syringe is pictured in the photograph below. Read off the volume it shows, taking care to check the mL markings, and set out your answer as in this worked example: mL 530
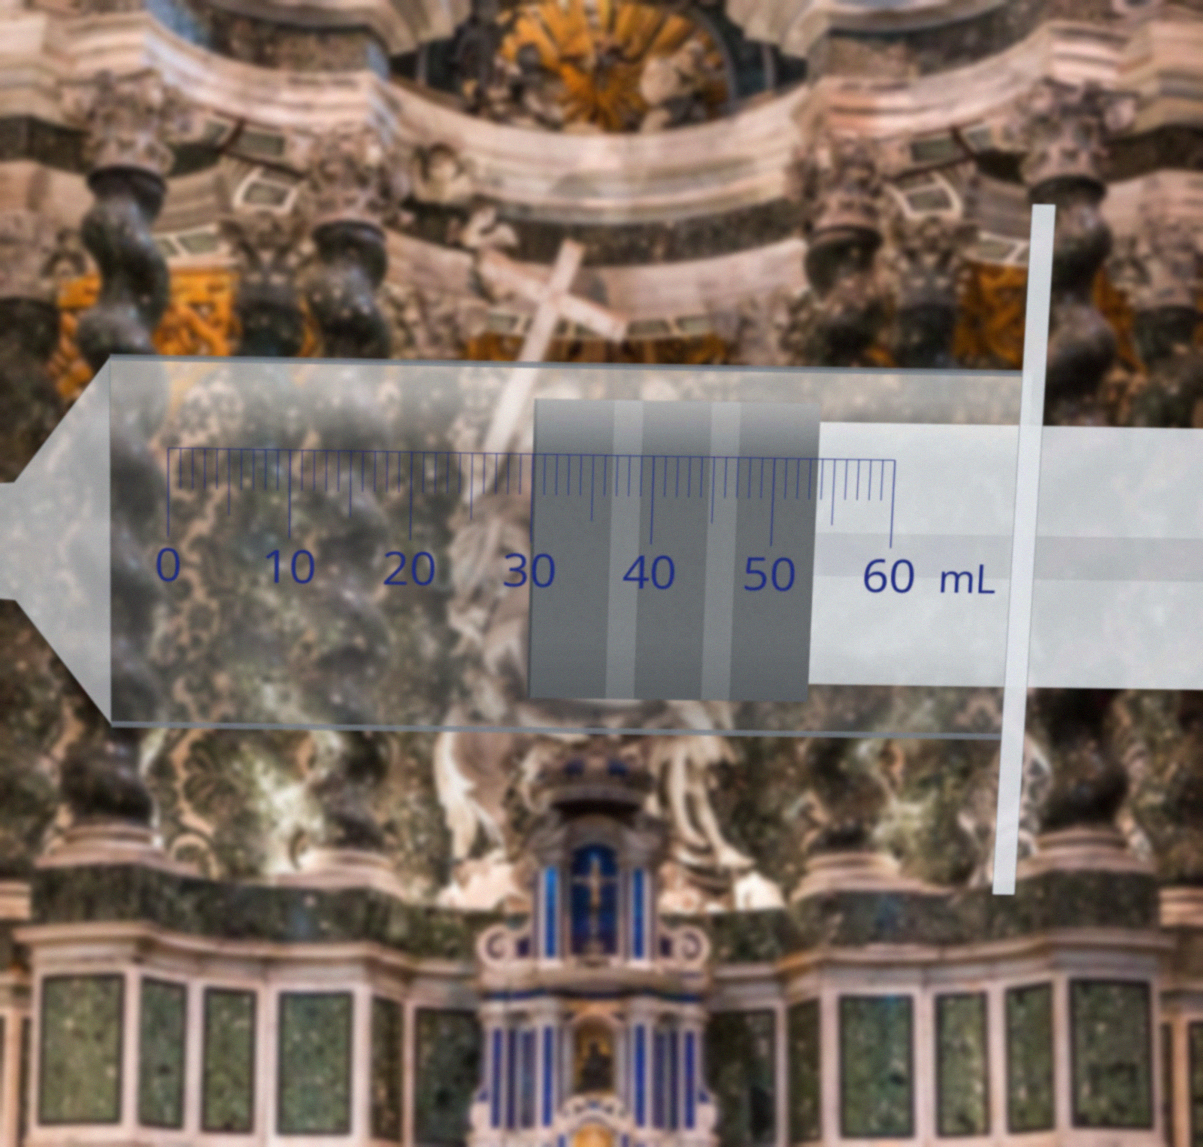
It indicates mL 30
